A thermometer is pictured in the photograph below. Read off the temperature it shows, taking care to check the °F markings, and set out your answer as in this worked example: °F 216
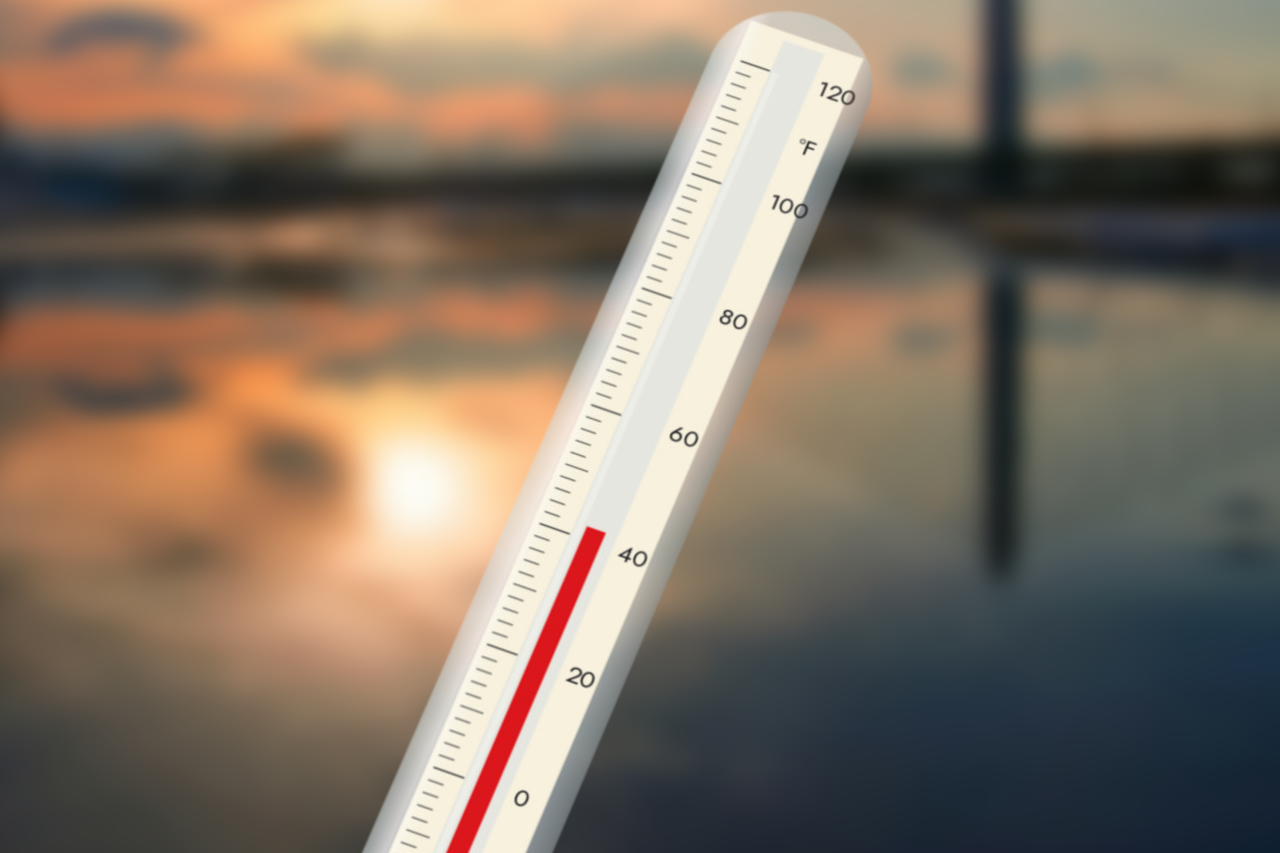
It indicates °F 42
